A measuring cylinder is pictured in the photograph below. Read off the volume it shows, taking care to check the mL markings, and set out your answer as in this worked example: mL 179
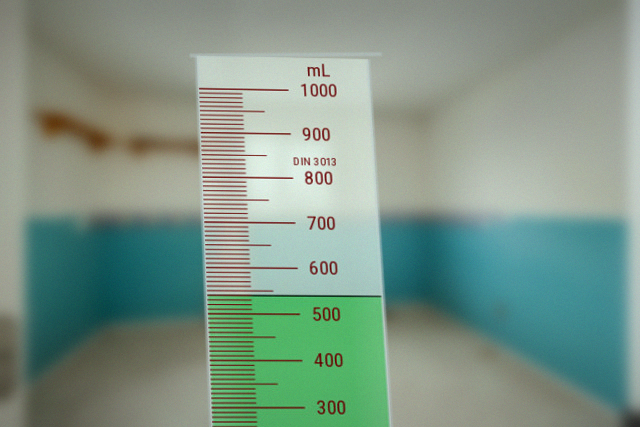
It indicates mL 540
